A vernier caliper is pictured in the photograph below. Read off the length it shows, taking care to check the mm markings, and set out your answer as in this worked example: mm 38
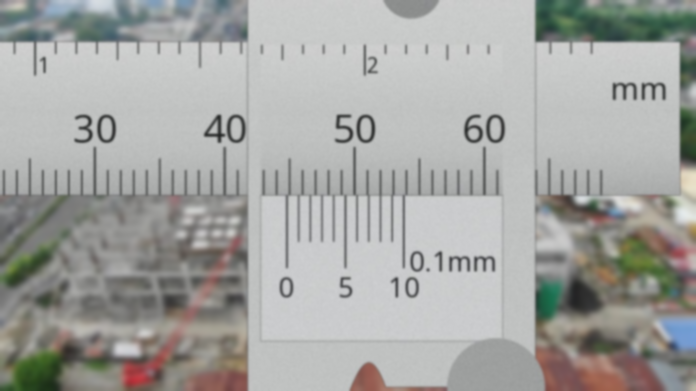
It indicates mm 44.8
